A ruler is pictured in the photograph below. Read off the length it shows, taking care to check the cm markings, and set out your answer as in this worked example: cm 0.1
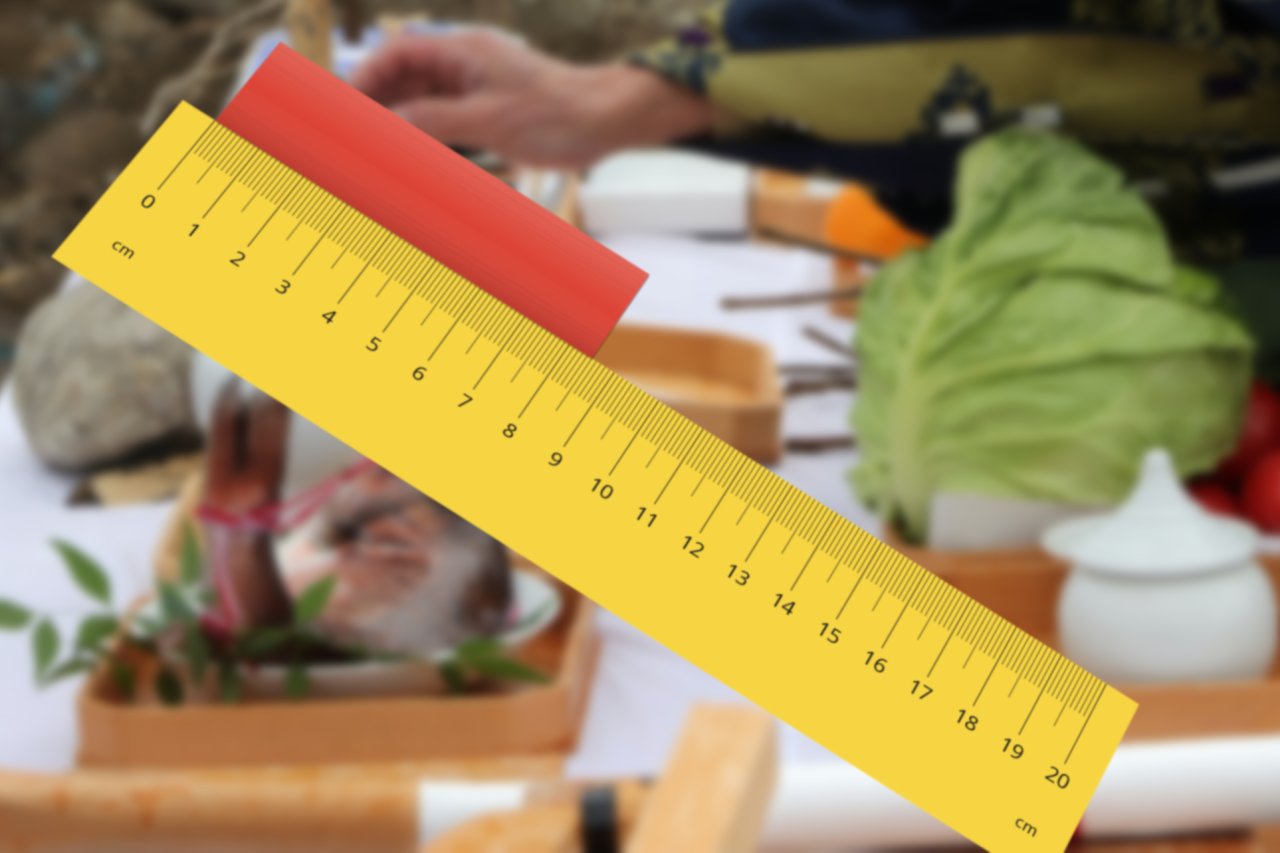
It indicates cm 8.5
